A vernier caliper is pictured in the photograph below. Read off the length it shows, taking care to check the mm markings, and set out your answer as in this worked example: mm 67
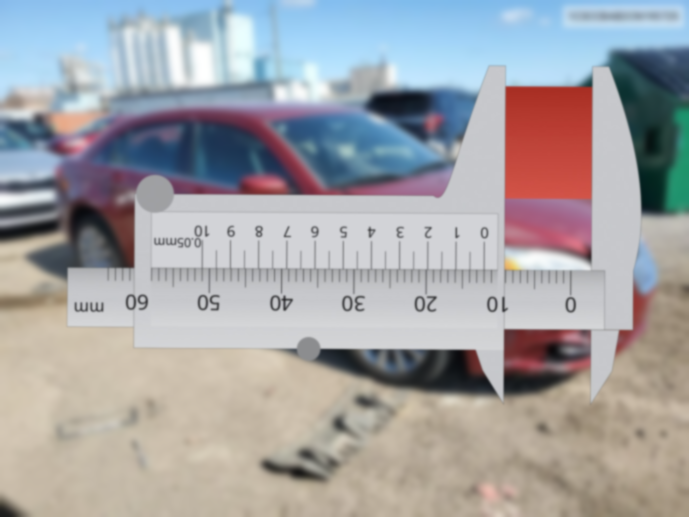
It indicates mm 12.0
